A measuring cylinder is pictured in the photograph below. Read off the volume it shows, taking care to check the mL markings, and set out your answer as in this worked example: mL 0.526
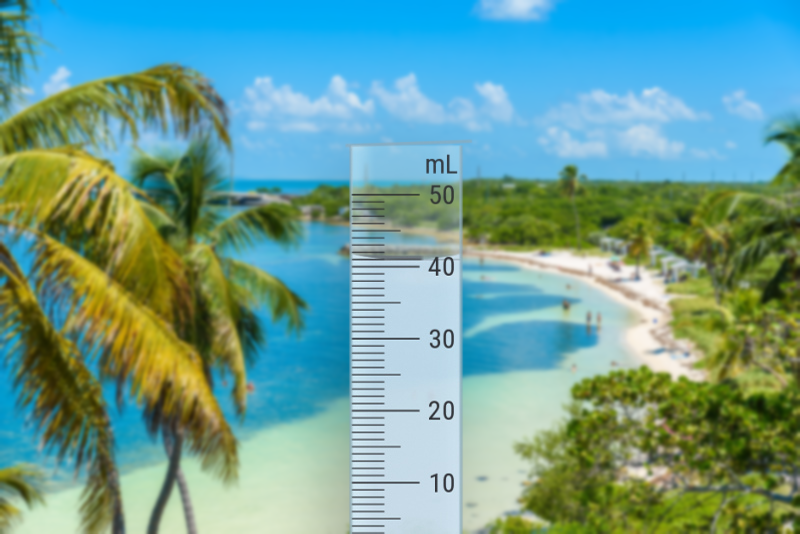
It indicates mL 41
